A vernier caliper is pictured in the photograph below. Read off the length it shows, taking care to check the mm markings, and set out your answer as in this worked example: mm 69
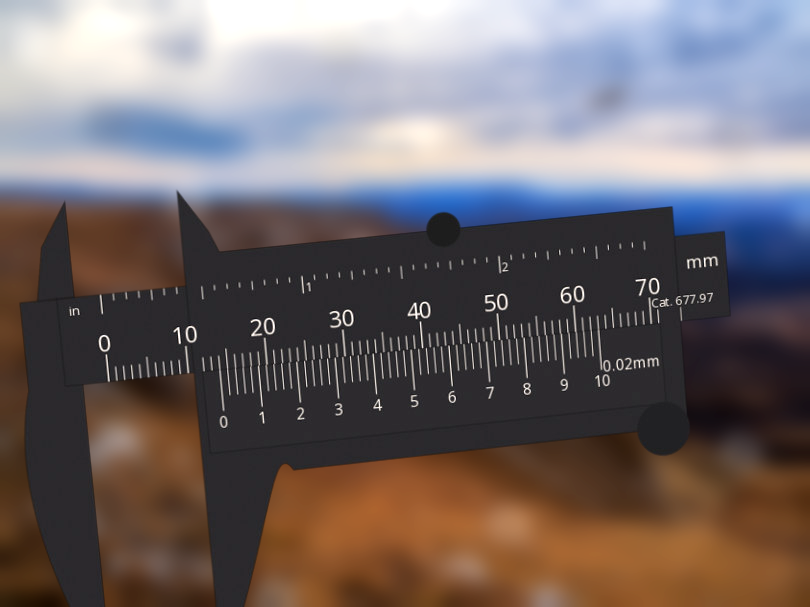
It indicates mm 14.0
